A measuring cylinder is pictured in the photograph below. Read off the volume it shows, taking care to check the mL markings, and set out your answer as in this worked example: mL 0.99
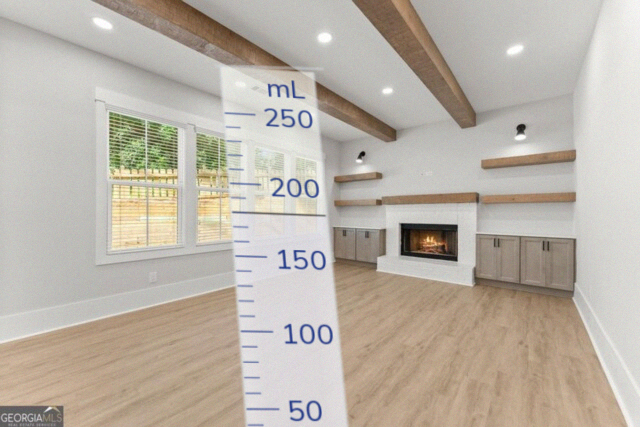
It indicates mL 180
